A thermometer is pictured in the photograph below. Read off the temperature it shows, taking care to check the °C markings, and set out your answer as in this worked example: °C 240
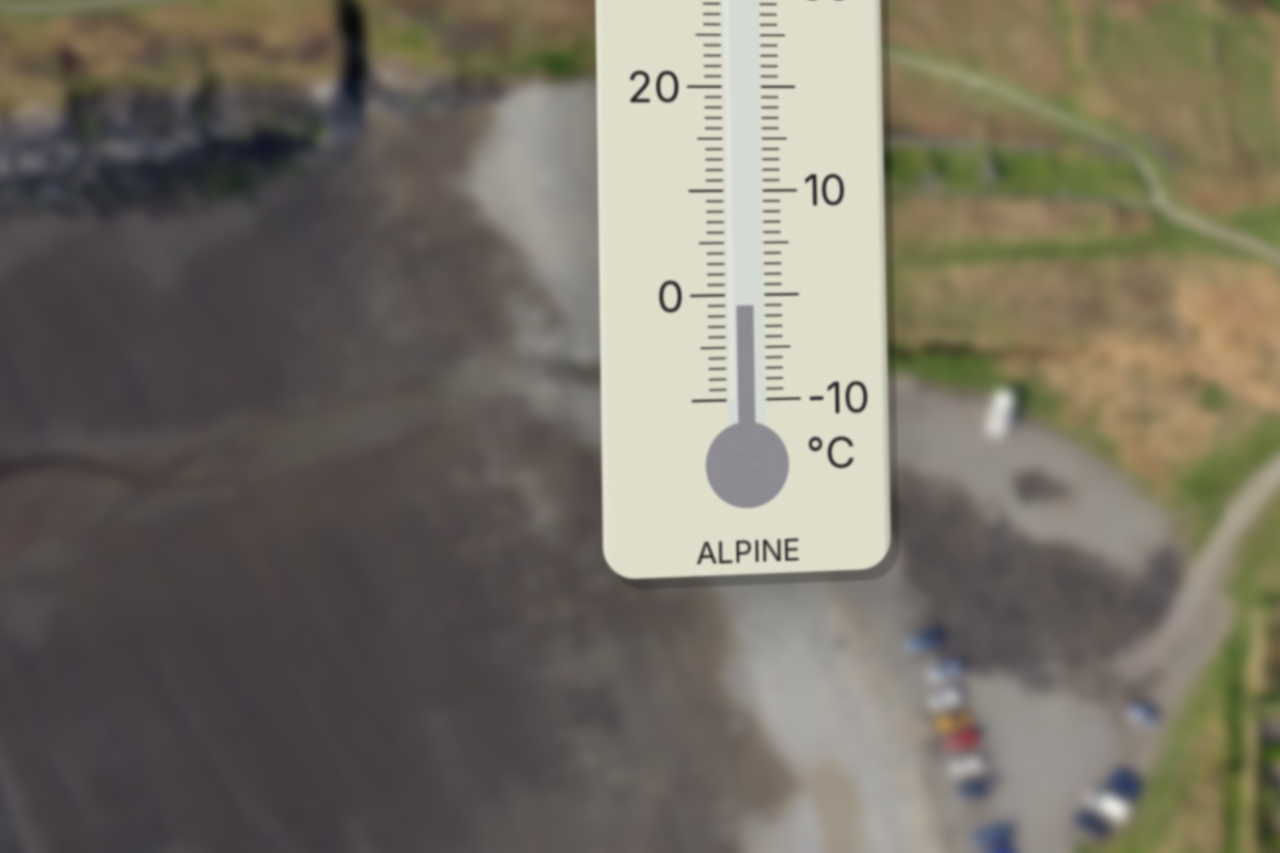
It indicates °C -1
